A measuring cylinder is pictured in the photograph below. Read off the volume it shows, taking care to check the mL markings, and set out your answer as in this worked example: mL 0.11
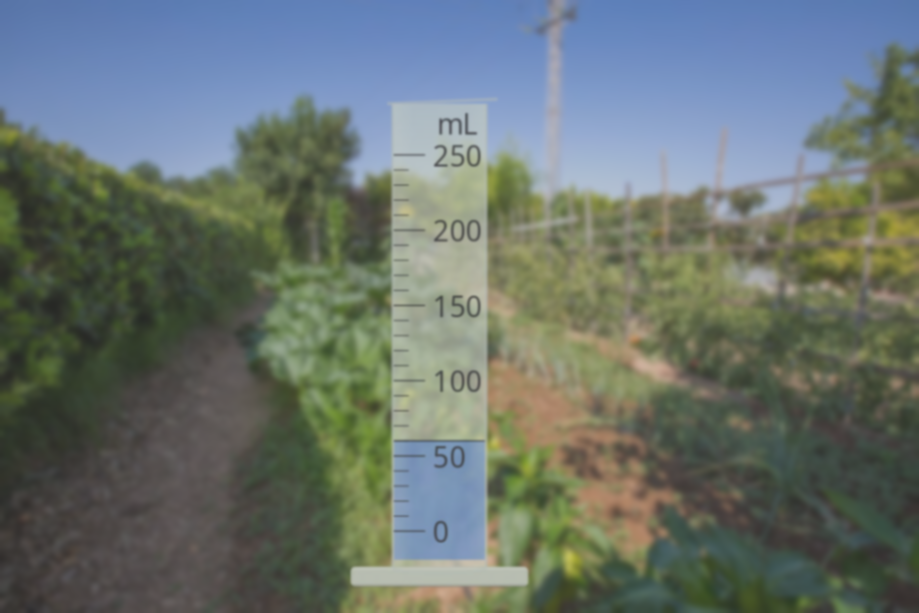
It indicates mL 60
